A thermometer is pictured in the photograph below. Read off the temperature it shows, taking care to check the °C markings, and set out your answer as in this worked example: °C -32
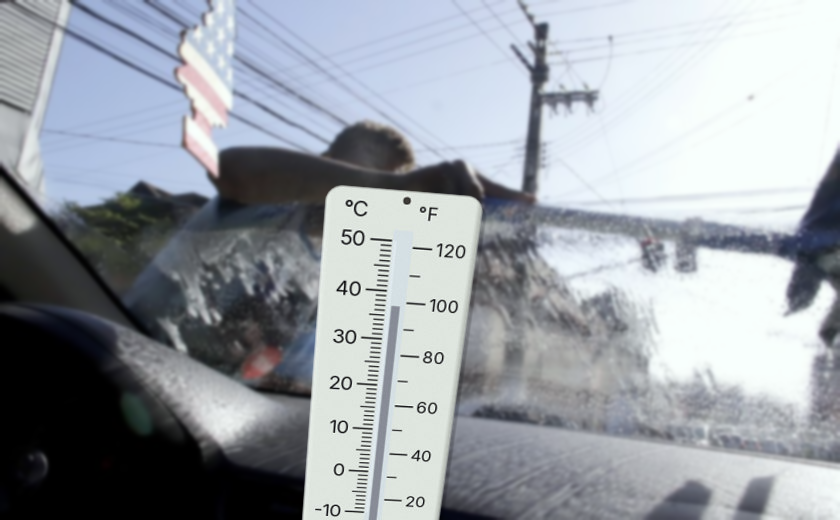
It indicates °C 37
